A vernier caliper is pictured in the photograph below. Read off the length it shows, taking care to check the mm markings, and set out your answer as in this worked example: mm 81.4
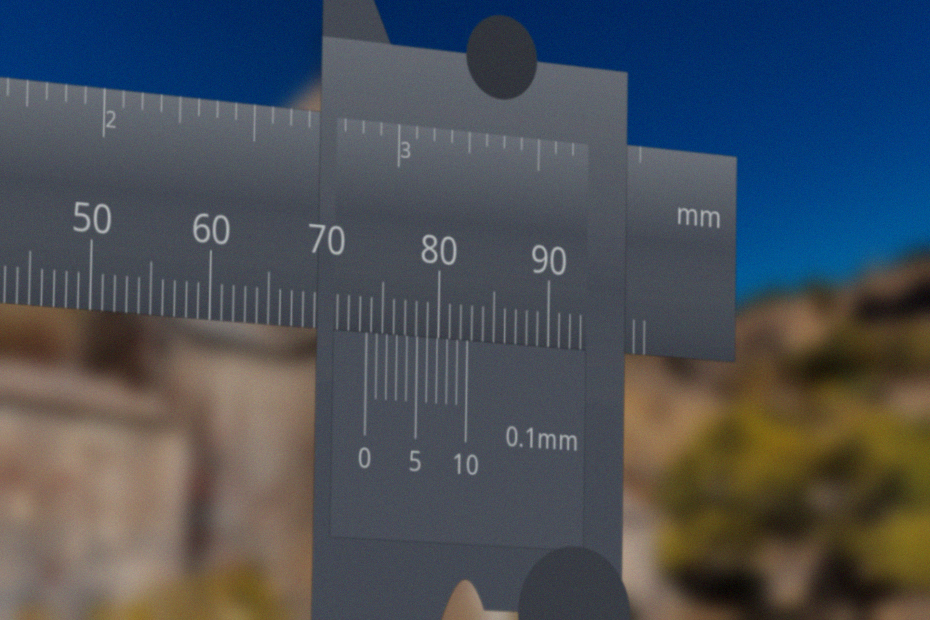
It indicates mm 73.6
